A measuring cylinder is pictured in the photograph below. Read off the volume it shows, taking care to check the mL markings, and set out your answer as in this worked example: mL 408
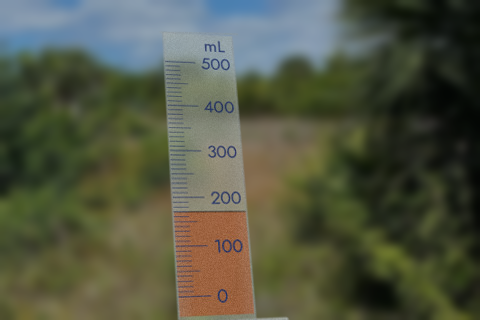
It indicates mL 170
